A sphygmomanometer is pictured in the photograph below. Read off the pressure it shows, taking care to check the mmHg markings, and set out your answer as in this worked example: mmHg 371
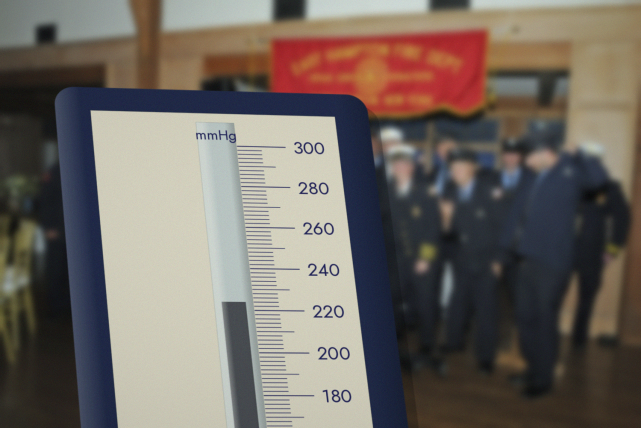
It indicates mmHg 224
